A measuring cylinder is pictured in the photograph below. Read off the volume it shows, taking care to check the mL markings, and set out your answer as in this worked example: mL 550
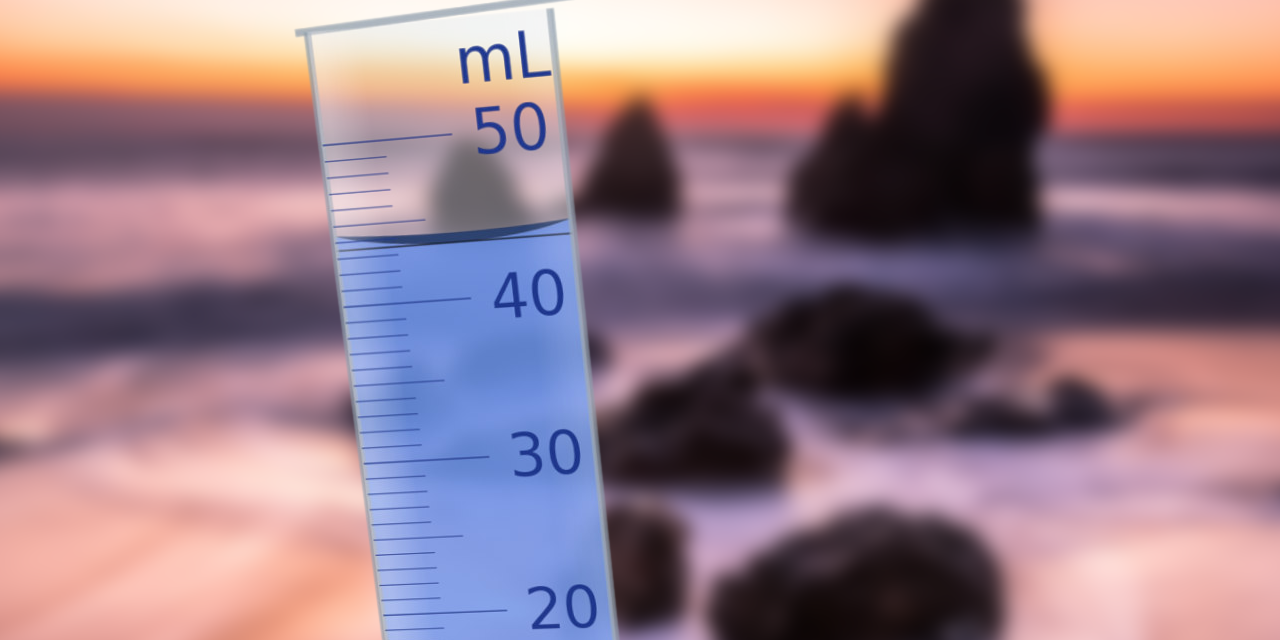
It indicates mL 43.5
